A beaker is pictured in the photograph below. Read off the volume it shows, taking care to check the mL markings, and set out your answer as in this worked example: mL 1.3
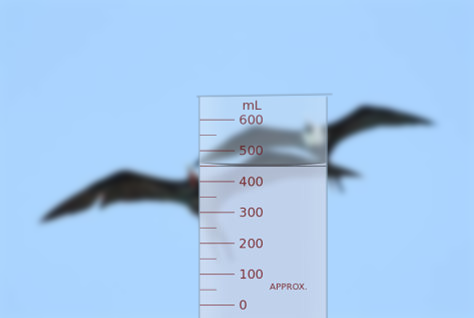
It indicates mL 450
